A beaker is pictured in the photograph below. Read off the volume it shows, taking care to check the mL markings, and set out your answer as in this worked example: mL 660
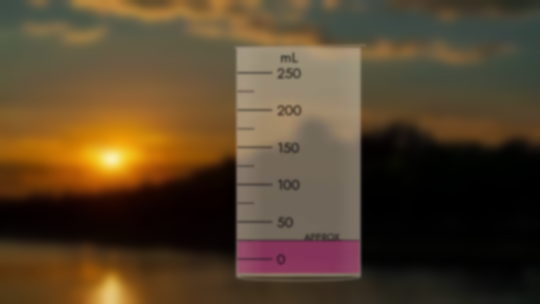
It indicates mL 25
